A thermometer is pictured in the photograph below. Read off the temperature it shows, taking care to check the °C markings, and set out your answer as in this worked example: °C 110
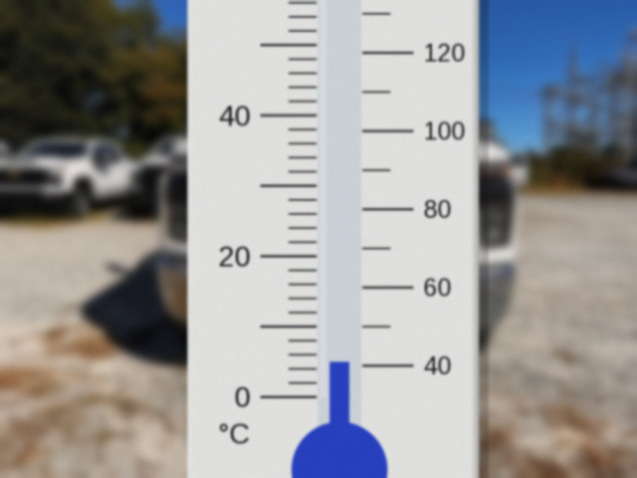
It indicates °C 5
